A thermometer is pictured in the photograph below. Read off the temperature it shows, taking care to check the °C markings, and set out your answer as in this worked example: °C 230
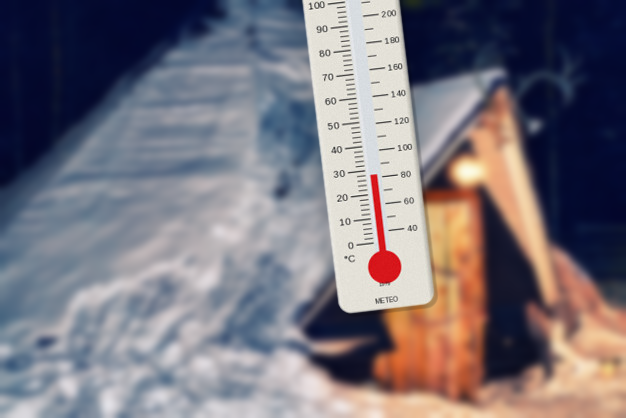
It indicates °C 28
